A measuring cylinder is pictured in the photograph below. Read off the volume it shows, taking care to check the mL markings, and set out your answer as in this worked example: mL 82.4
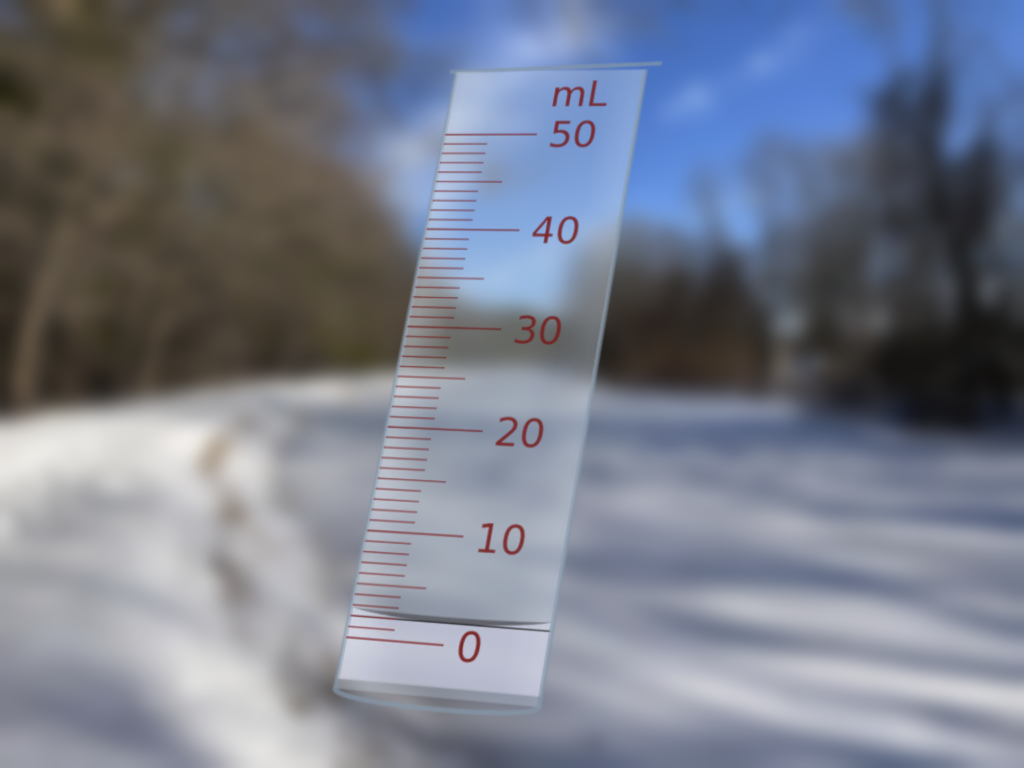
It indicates mL 2
